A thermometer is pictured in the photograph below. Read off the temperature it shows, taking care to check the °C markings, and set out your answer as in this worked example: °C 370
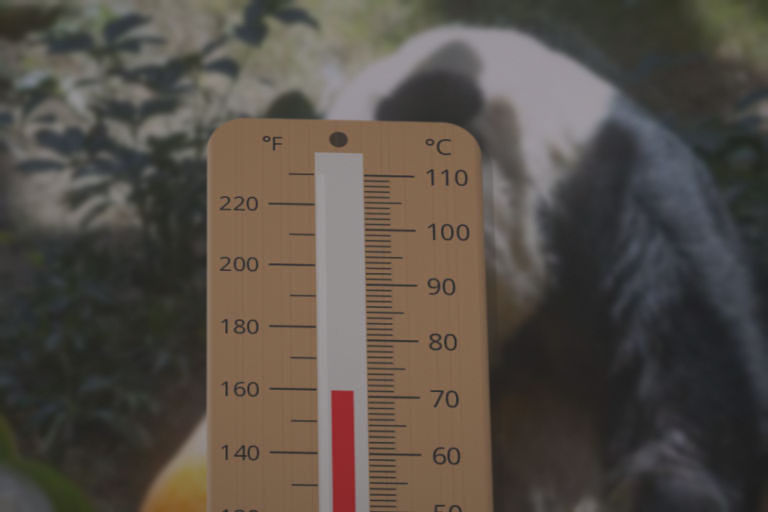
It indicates °C 71
